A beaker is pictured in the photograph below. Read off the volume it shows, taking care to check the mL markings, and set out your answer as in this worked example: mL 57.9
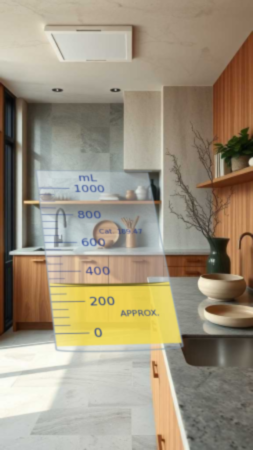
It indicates mL 300
